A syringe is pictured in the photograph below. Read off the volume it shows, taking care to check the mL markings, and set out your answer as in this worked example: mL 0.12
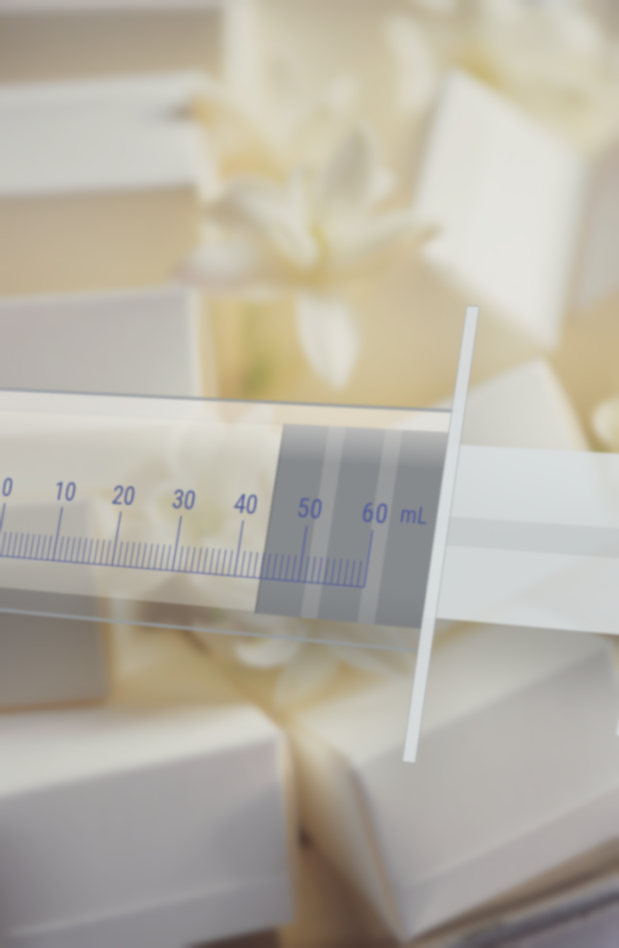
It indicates mL 44
